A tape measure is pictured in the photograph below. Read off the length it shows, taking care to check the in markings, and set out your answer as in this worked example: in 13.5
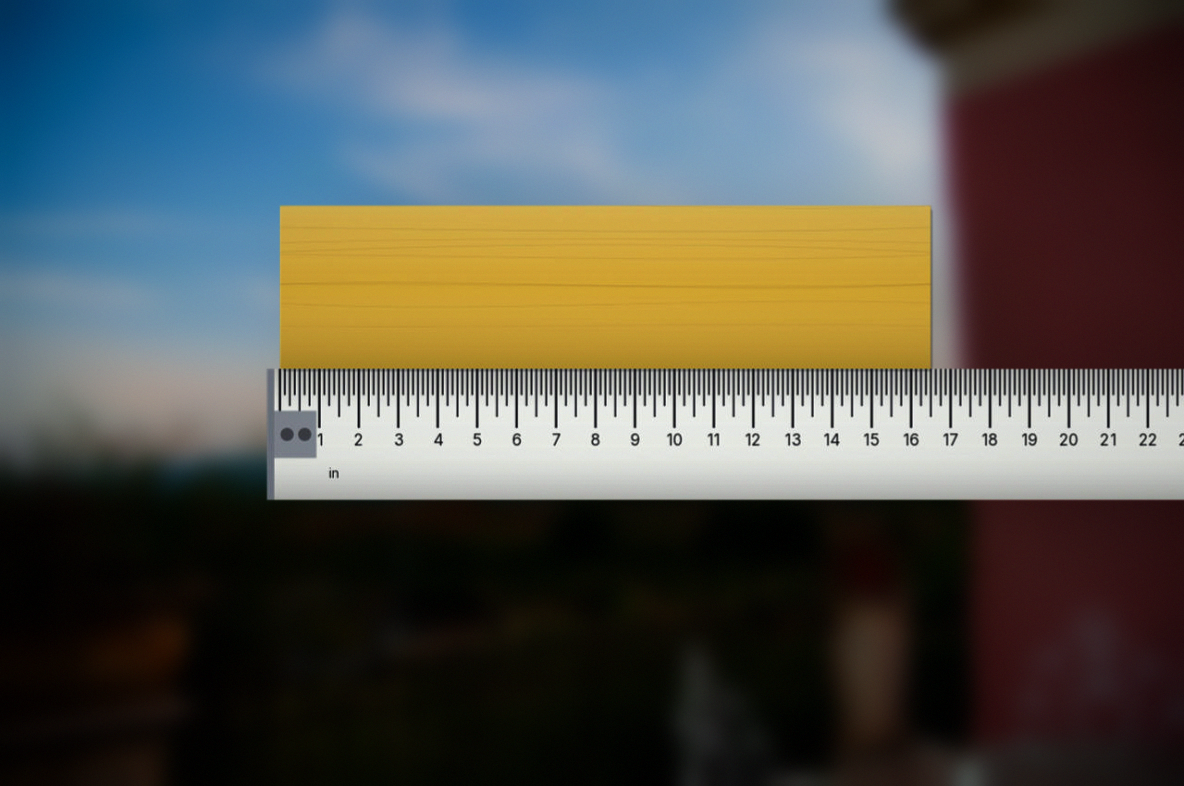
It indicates in 16.5
